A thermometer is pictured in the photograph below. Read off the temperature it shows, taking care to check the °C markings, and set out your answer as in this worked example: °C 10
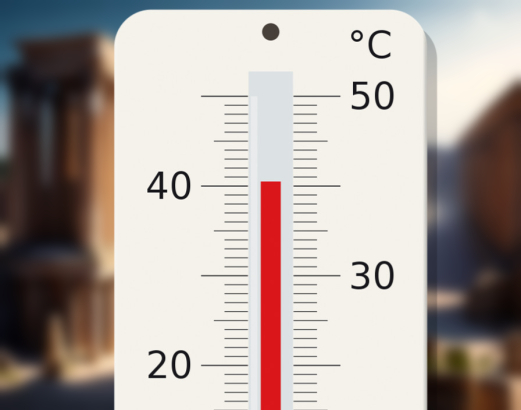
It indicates °C 40.5
